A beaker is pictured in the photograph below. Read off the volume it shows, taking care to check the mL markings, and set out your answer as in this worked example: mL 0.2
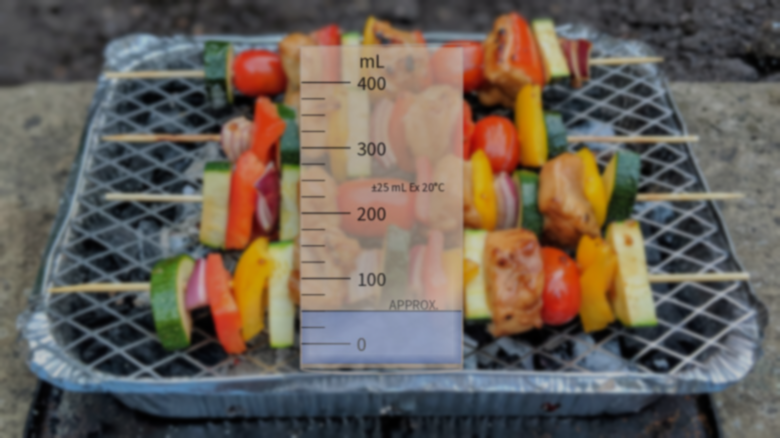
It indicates mL 50
